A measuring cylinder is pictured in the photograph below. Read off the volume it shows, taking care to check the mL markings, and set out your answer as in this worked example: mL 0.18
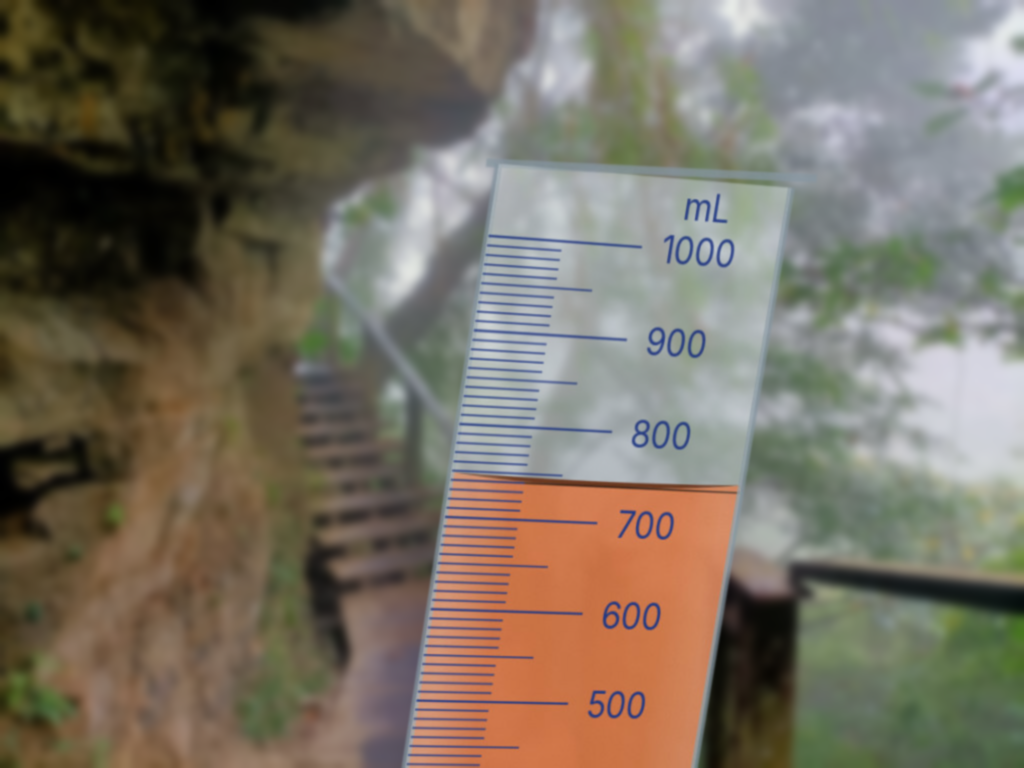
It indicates mL 740
